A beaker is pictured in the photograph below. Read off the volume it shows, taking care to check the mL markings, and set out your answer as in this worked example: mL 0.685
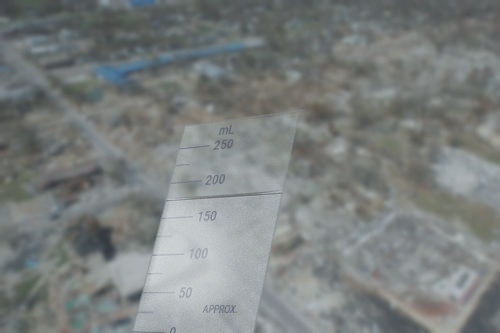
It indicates mL 175
